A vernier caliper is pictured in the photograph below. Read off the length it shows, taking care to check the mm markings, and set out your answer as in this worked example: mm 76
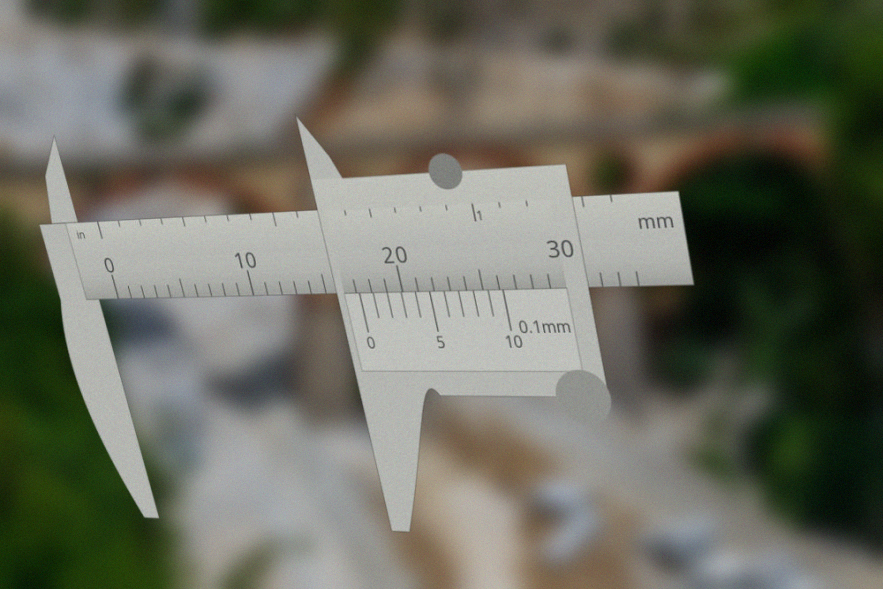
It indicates mm 17.2
